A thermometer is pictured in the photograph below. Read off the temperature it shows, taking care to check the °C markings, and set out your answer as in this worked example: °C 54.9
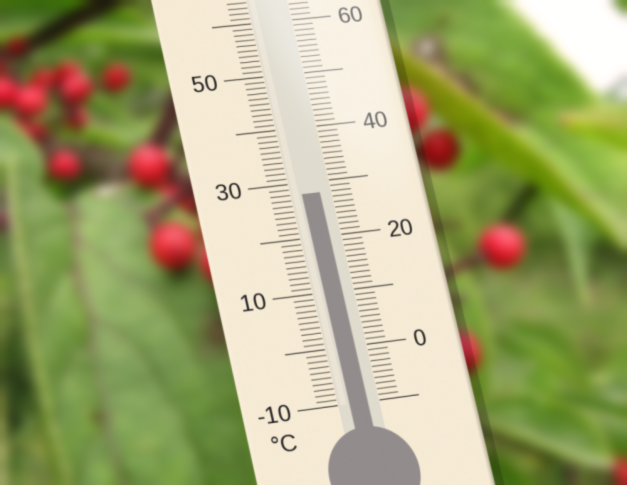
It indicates °C 28
